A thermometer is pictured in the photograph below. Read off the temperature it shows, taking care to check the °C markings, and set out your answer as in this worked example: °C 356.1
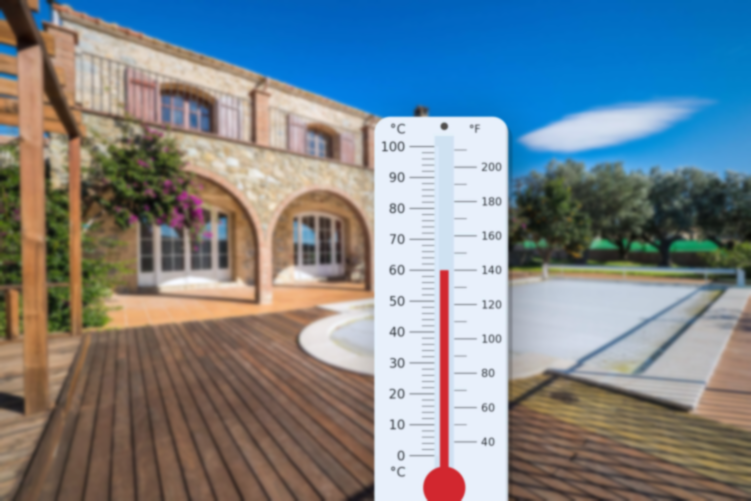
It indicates °C 60
